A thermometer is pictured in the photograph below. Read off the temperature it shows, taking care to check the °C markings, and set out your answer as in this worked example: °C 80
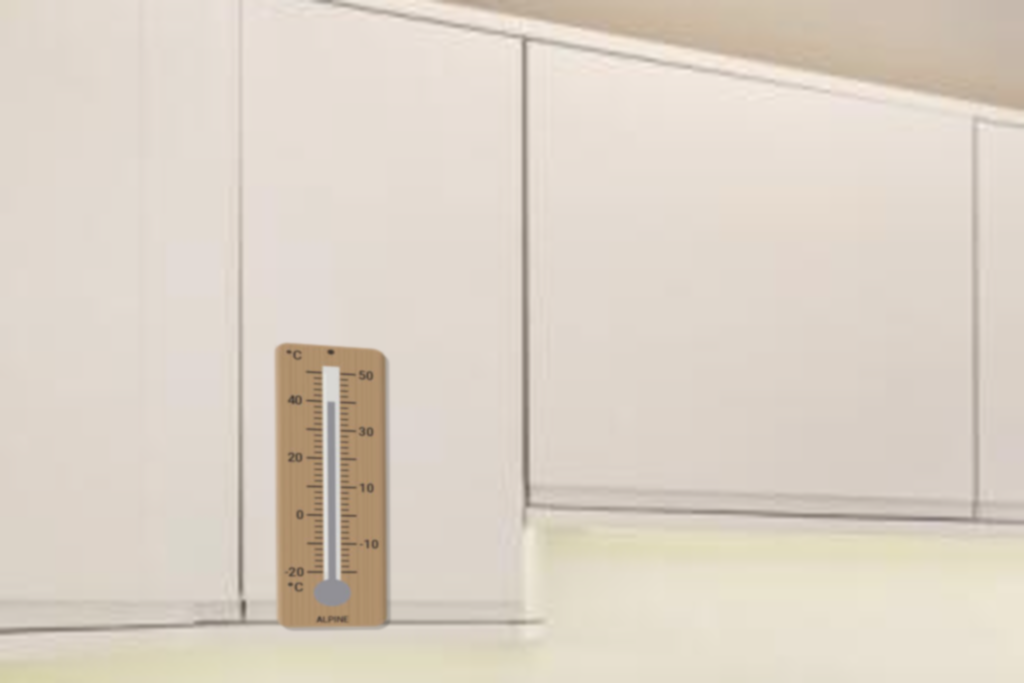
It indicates °C 40
